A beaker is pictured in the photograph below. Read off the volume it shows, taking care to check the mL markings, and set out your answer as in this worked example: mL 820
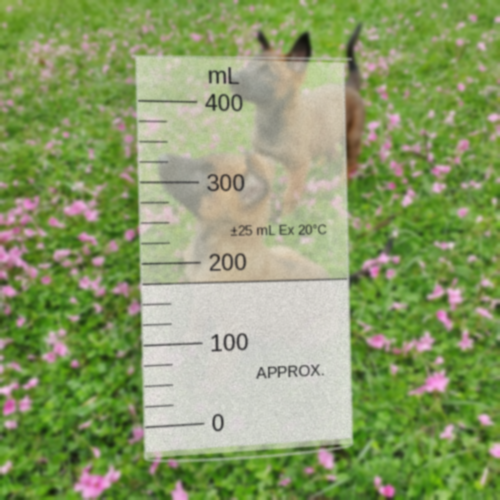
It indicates mL 175
